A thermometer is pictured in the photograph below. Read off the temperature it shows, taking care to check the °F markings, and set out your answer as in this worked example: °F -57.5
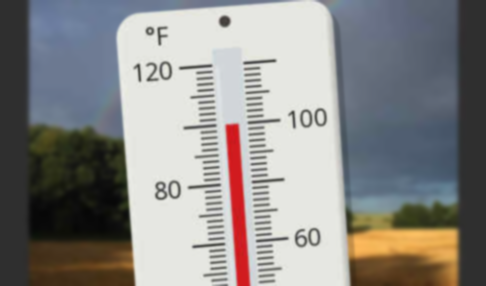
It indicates °F 100
